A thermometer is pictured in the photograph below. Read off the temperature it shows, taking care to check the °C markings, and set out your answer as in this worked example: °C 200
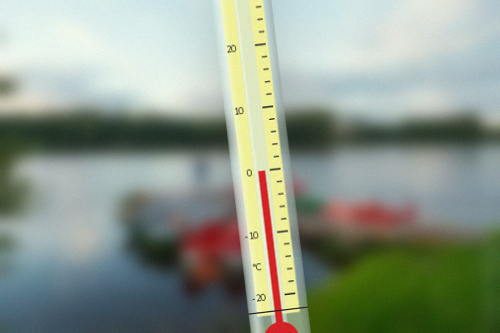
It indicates °C 0
